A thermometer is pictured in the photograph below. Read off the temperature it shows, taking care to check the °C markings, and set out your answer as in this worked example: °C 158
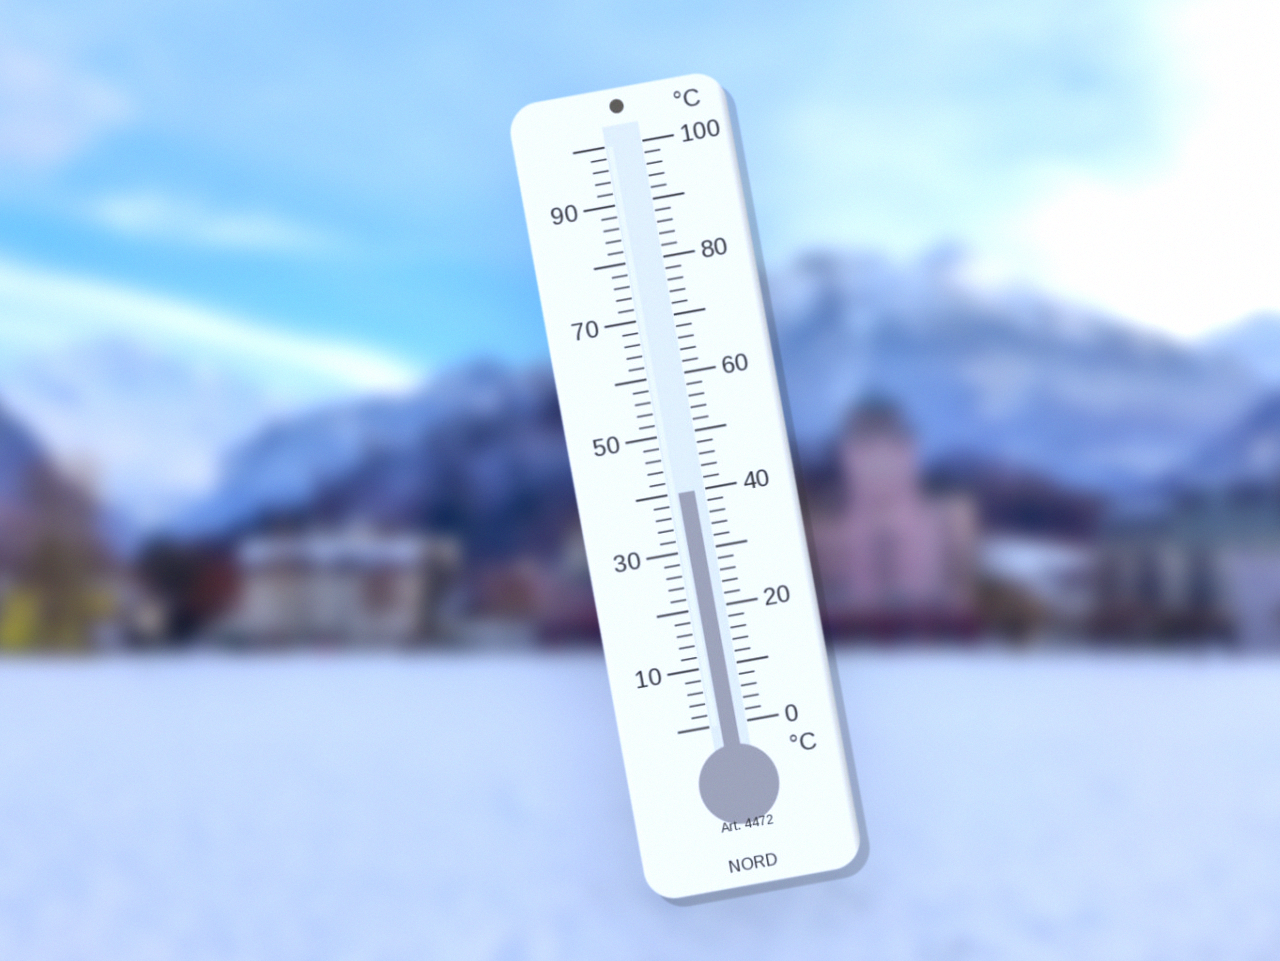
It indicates °C 40
